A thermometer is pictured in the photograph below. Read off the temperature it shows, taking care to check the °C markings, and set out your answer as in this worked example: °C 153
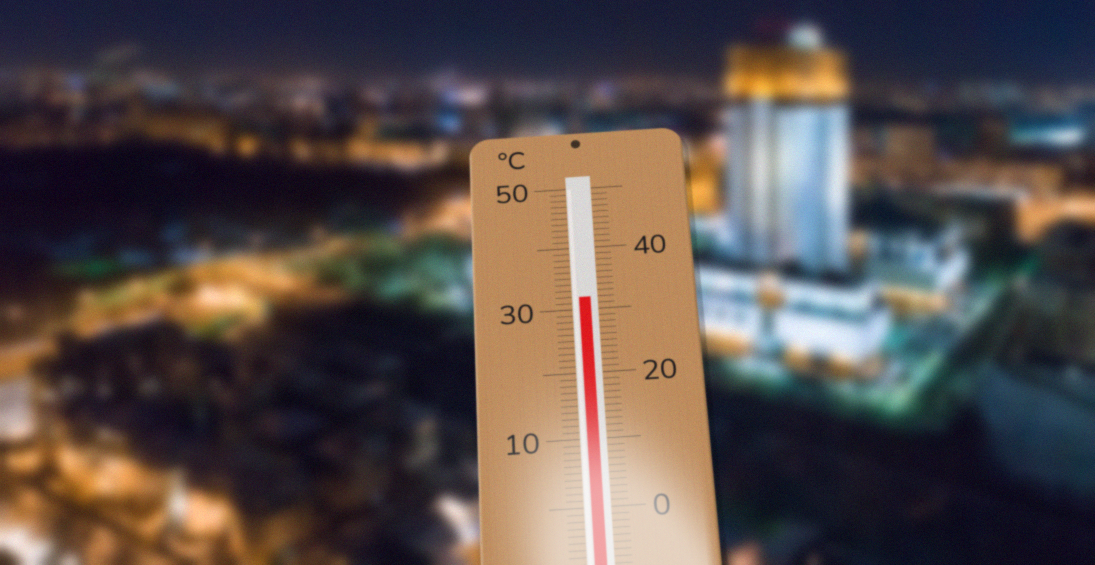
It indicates °C 32
